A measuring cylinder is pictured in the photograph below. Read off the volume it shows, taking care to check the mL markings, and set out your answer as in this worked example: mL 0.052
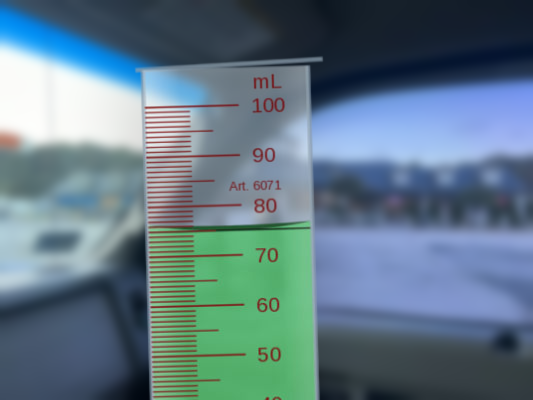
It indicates mL 75
